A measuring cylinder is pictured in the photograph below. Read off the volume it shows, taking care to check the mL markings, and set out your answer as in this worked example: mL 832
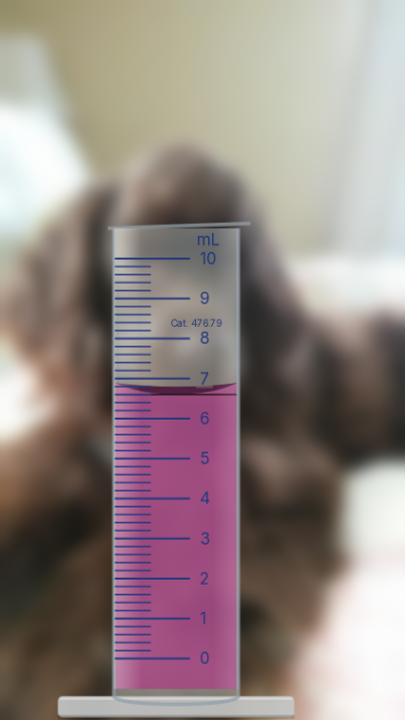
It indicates mL 6.6
